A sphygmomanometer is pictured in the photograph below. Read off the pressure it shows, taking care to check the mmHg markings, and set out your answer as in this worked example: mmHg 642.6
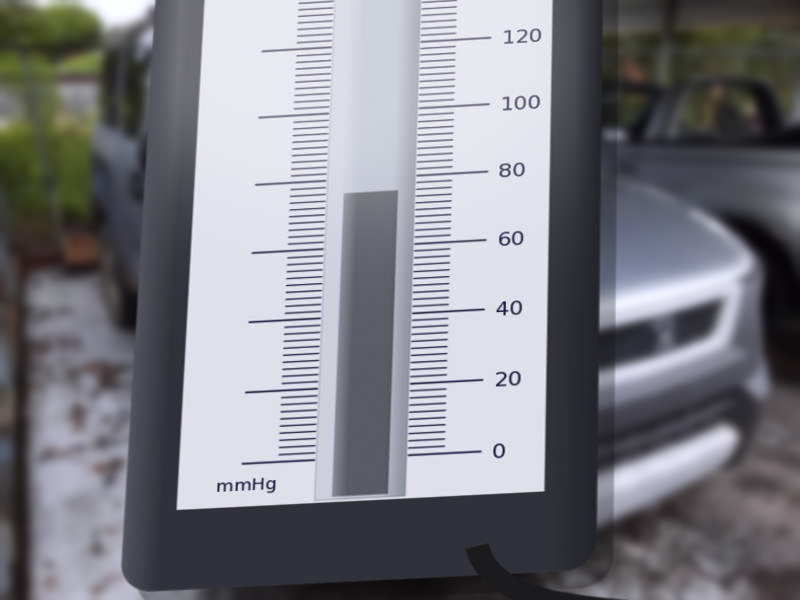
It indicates mmHg 76
